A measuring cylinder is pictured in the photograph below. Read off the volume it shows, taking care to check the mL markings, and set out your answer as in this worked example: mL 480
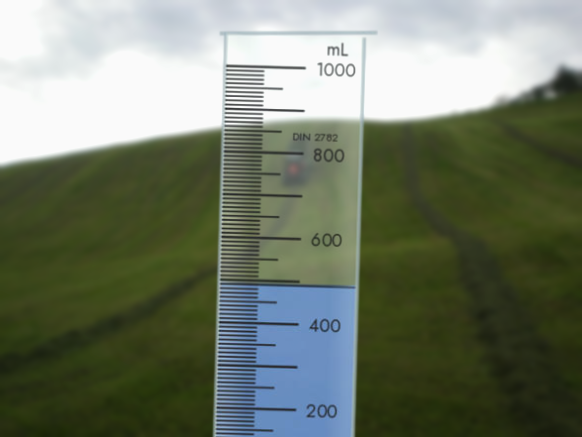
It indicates mL 490
